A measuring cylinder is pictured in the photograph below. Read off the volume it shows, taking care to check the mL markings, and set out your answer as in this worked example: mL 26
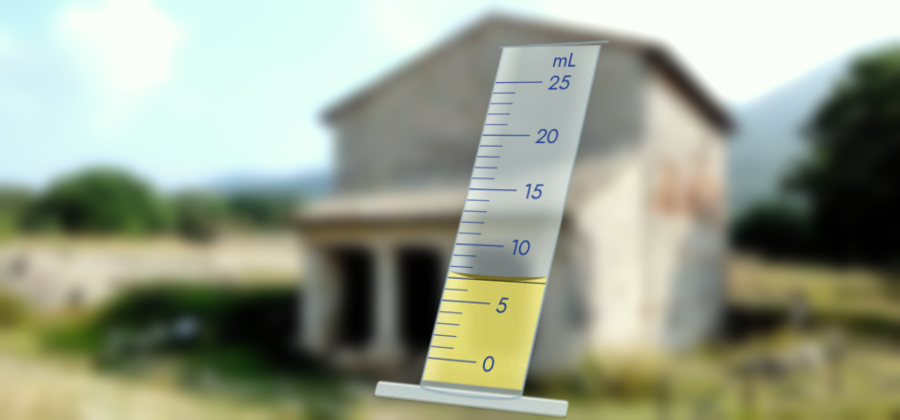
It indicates mL 7
